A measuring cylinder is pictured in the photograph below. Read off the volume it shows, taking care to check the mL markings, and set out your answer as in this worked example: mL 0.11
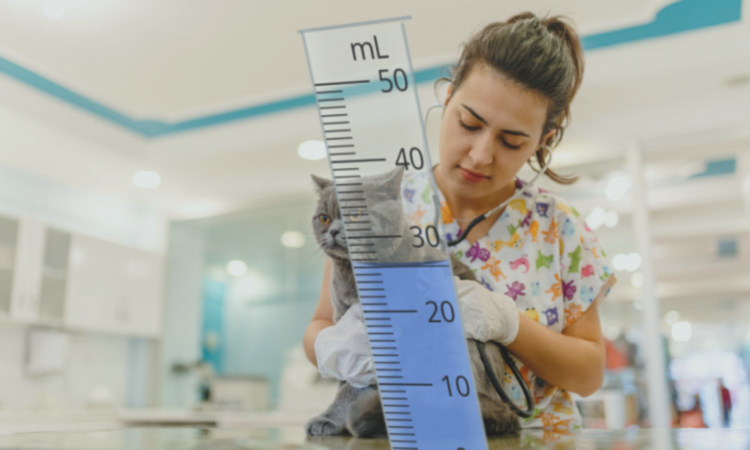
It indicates mL 26
